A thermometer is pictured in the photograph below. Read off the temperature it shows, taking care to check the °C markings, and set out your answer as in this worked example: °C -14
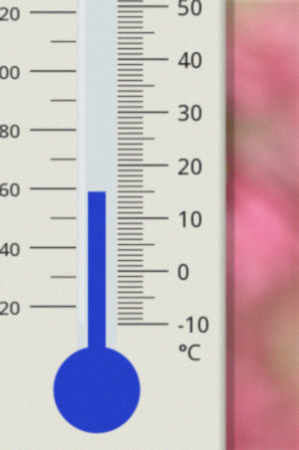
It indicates °C 15
